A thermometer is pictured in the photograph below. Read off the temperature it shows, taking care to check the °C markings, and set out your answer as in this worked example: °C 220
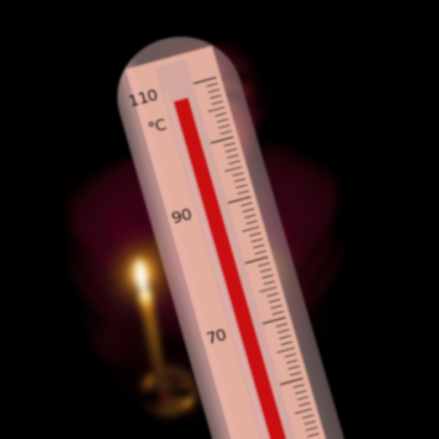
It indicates °C 108
